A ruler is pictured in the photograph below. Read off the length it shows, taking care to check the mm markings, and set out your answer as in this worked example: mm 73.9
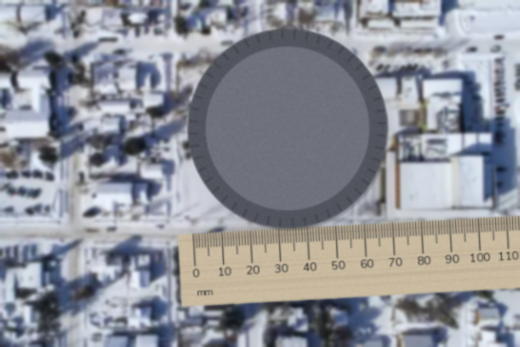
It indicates mm 70
